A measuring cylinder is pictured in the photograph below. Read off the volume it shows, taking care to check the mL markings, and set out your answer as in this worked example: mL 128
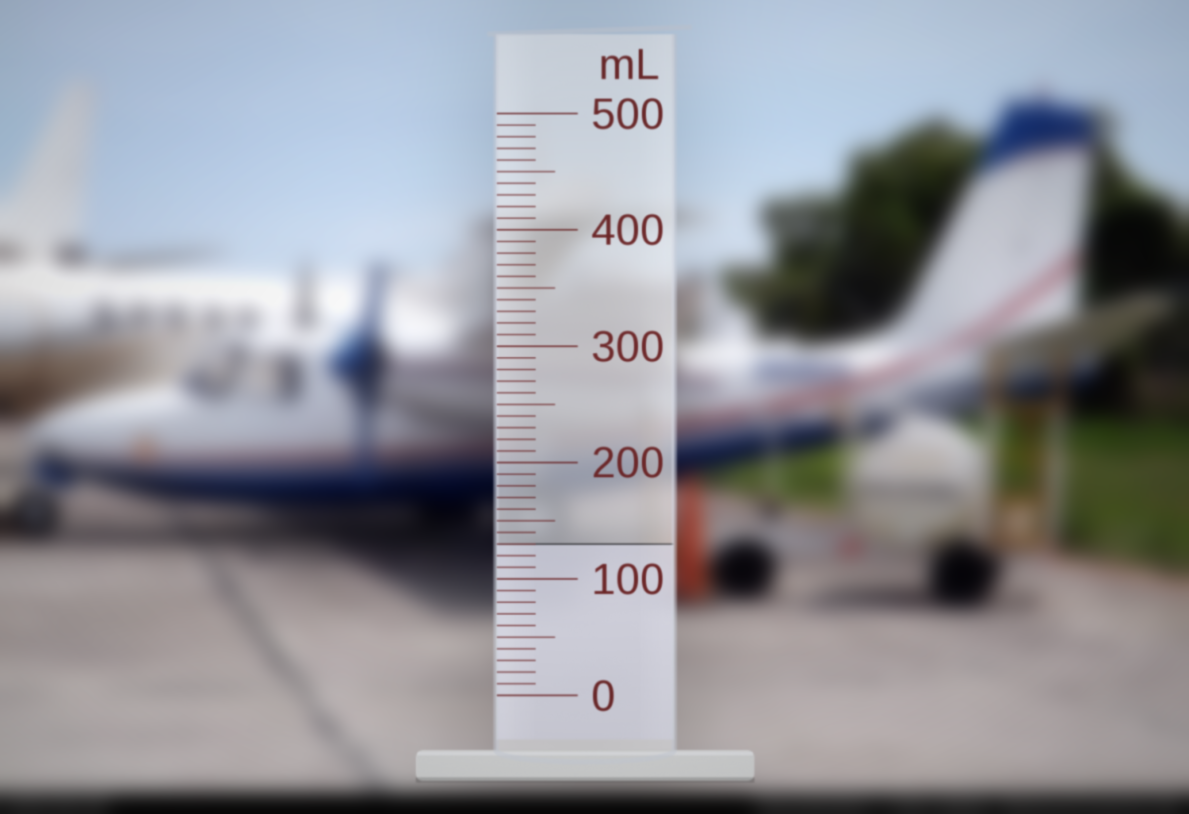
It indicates mL 130
